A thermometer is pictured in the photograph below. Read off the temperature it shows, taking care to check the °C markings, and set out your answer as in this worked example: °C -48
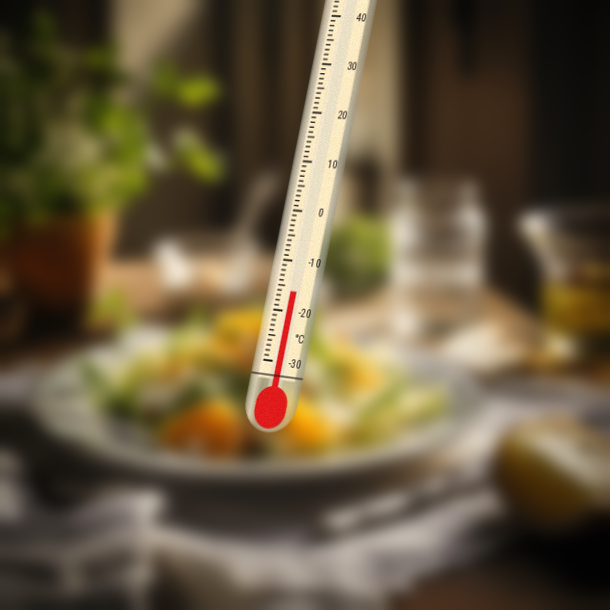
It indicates °C -16
